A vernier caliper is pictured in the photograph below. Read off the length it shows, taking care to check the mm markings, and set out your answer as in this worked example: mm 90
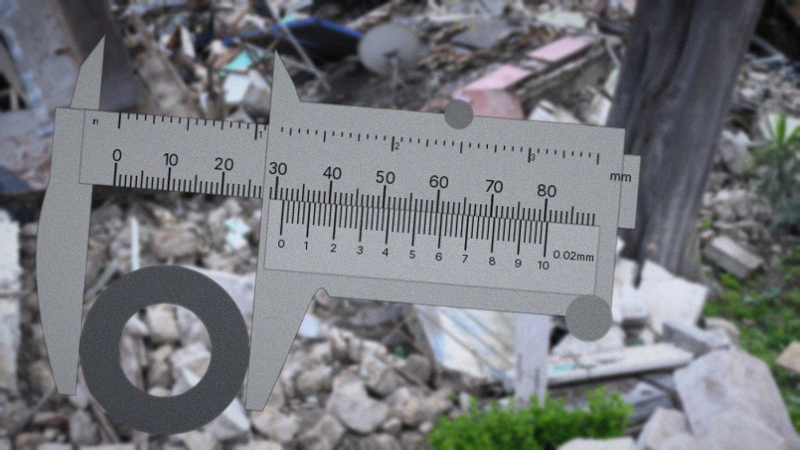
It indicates mm 31.5
